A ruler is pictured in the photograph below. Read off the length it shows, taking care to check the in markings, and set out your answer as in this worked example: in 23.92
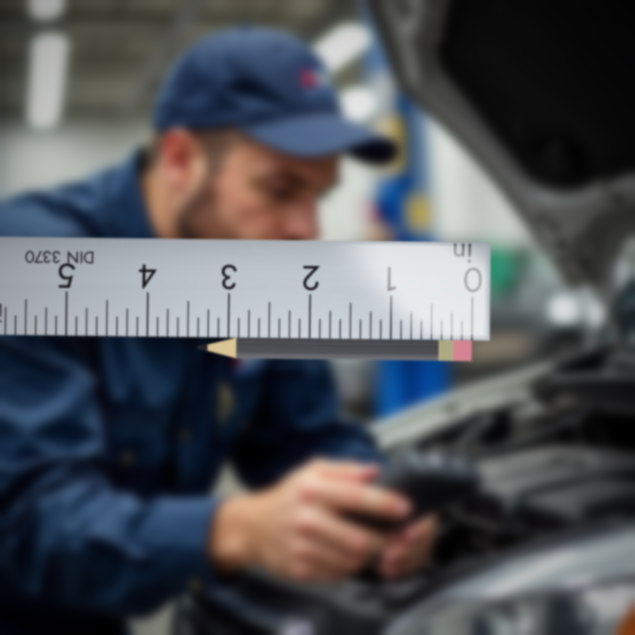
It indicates in 3.375
